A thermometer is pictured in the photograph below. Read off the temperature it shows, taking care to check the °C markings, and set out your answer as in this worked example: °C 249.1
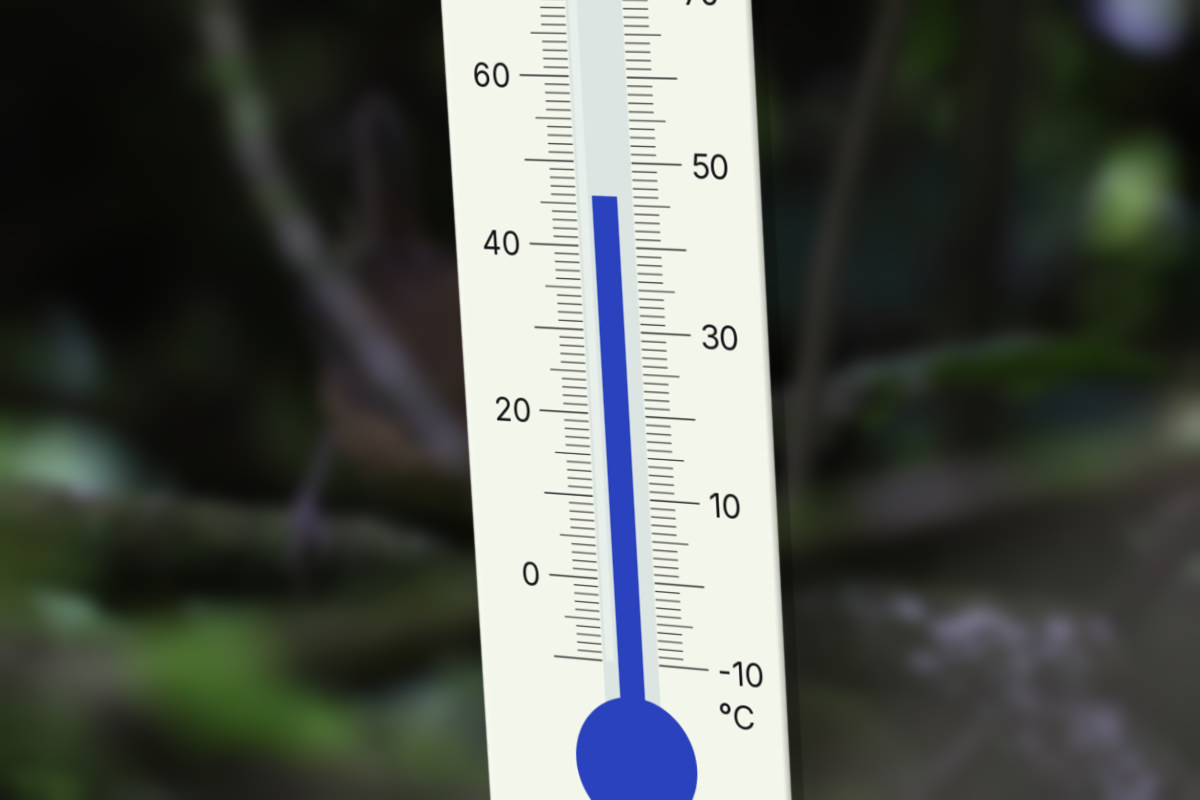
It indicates °C 46
